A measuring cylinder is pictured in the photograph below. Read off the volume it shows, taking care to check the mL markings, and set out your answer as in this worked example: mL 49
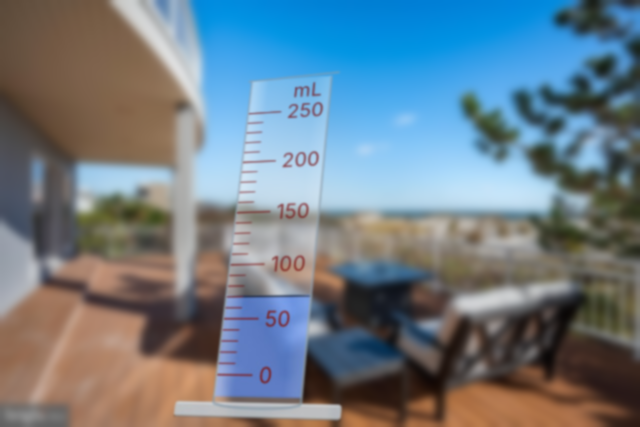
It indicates mL 70
